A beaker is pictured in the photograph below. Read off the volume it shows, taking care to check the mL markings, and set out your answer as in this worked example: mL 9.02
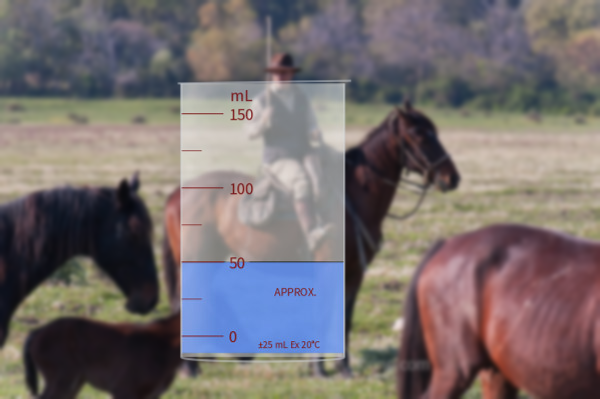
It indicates mL 50
